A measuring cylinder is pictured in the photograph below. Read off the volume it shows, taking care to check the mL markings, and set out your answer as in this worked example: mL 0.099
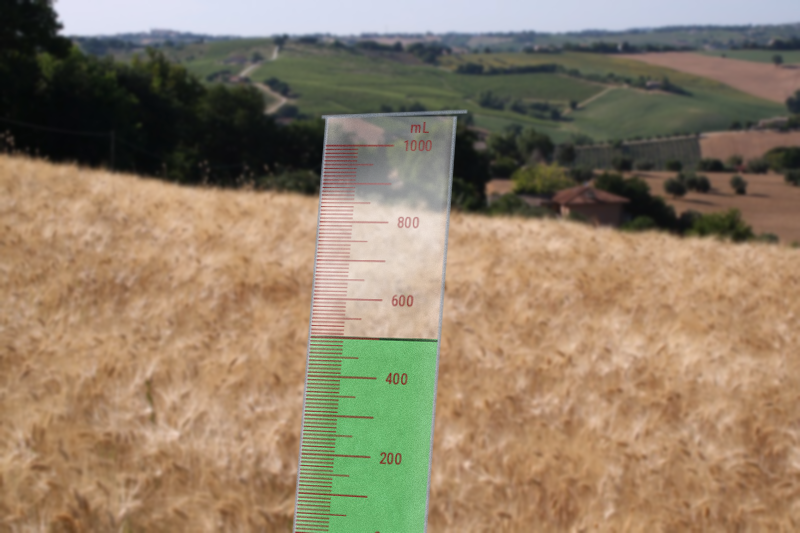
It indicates mL 500
